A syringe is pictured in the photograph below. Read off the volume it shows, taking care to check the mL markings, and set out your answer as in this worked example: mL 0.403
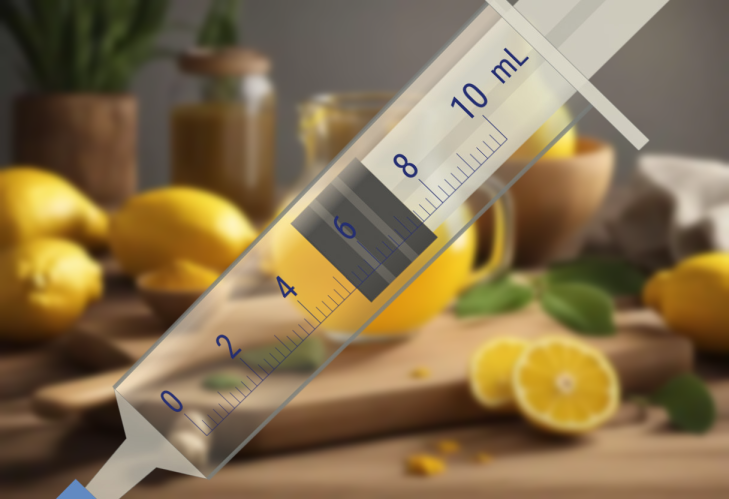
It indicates mL 5.2
